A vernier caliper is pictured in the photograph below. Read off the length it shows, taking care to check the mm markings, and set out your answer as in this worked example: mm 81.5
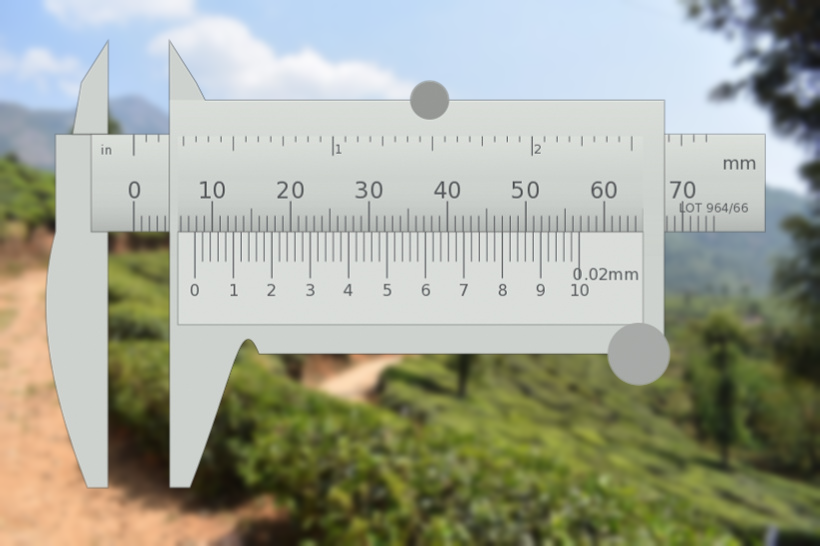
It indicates mm 7.8
